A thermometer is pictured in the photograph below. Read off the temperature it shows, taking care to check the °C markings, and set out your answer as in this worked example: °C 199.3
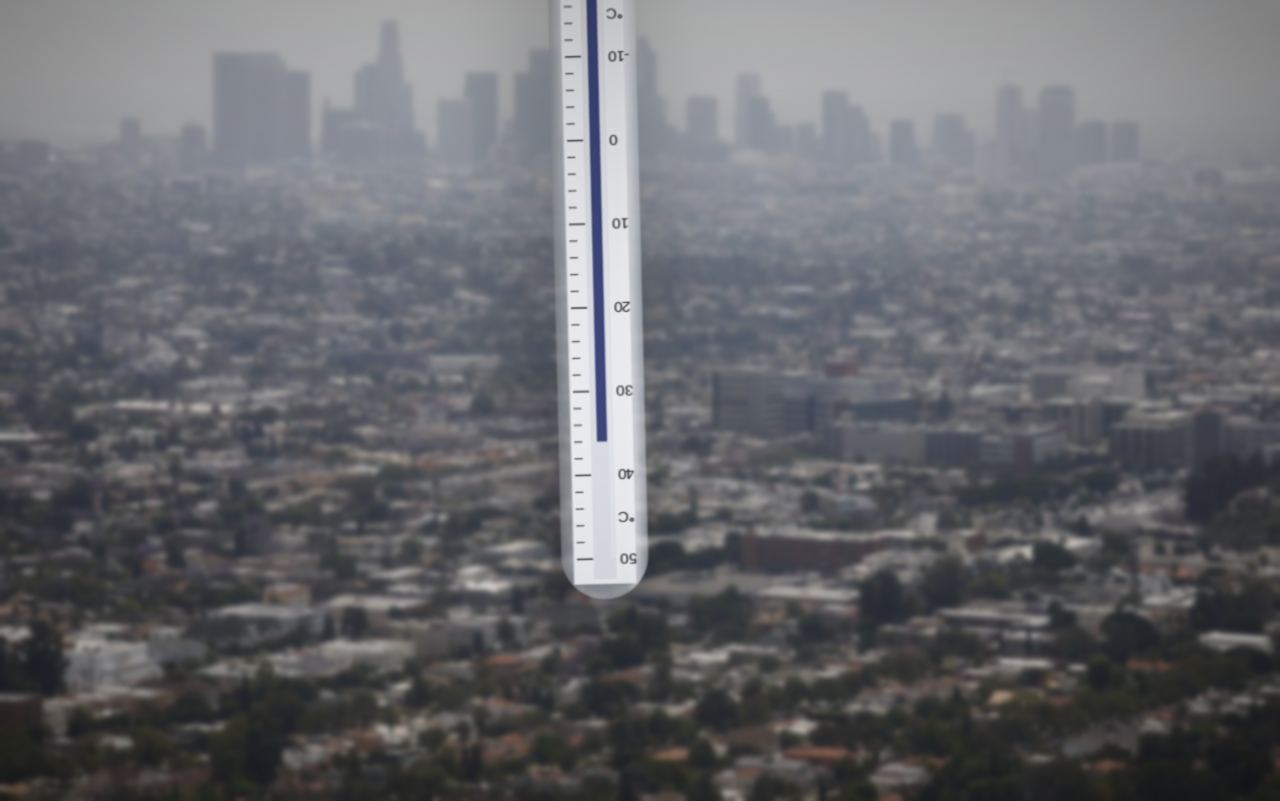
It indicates °C 36
